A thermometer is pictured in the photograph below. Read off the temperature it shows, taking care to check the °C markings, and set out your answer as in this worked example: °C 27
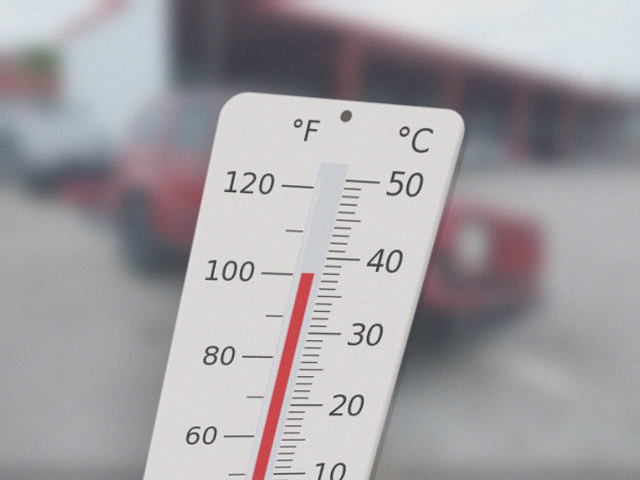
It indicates °C 38
